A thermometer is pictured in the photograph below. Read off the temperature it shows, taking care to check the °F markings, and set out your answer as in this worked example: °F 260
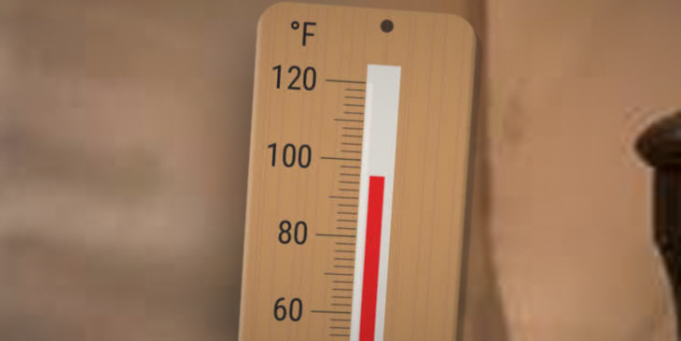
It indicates °F 96
